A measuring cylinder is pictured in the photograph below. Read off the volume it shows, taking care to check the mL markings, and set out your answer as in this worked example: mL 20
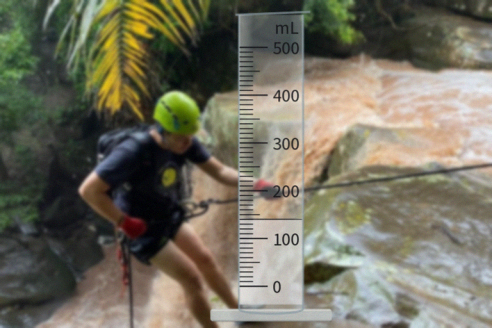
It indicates mL 140
